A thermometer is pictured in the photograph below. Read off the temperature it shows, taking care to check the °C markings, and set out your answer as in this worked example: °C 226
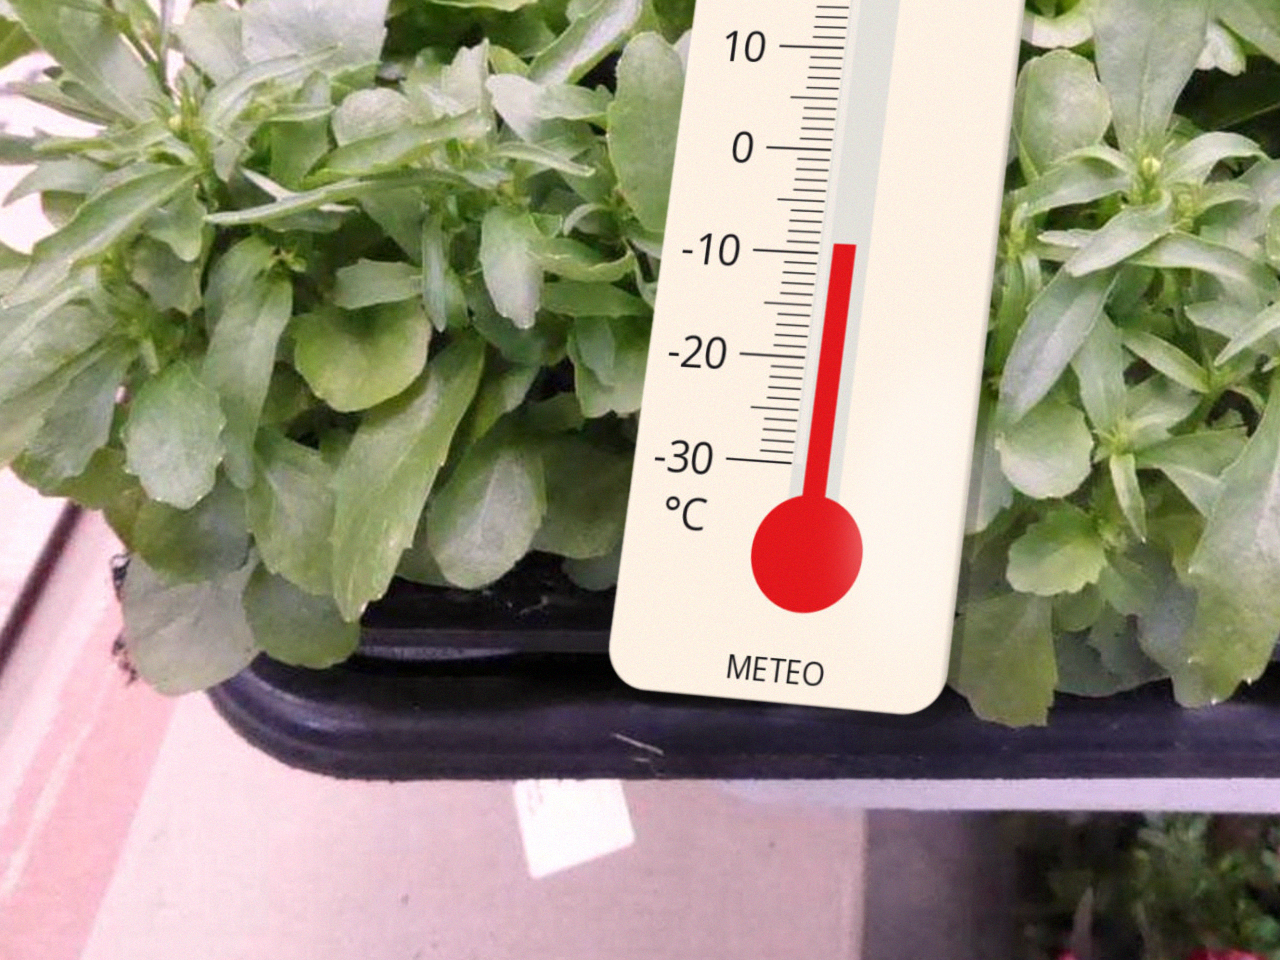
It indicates °C -9
